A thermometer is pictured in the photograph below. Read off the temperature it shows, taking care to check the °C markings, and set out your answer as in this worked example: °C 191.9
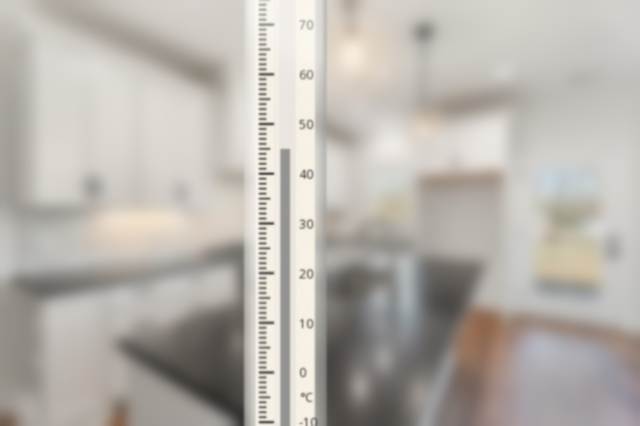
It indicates °C 45
